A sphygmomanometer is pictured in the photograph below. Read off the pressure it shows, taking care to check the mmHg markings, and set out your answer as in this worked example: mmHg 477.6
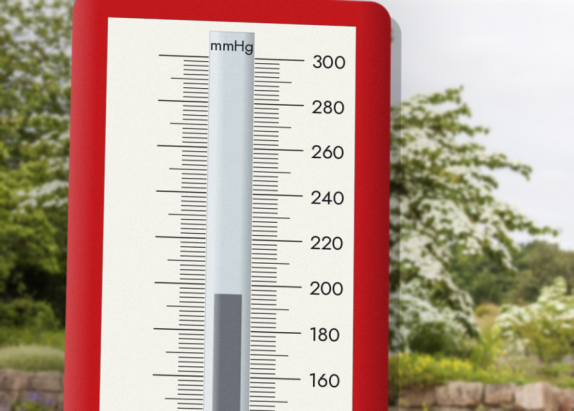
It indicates mmHg 196
